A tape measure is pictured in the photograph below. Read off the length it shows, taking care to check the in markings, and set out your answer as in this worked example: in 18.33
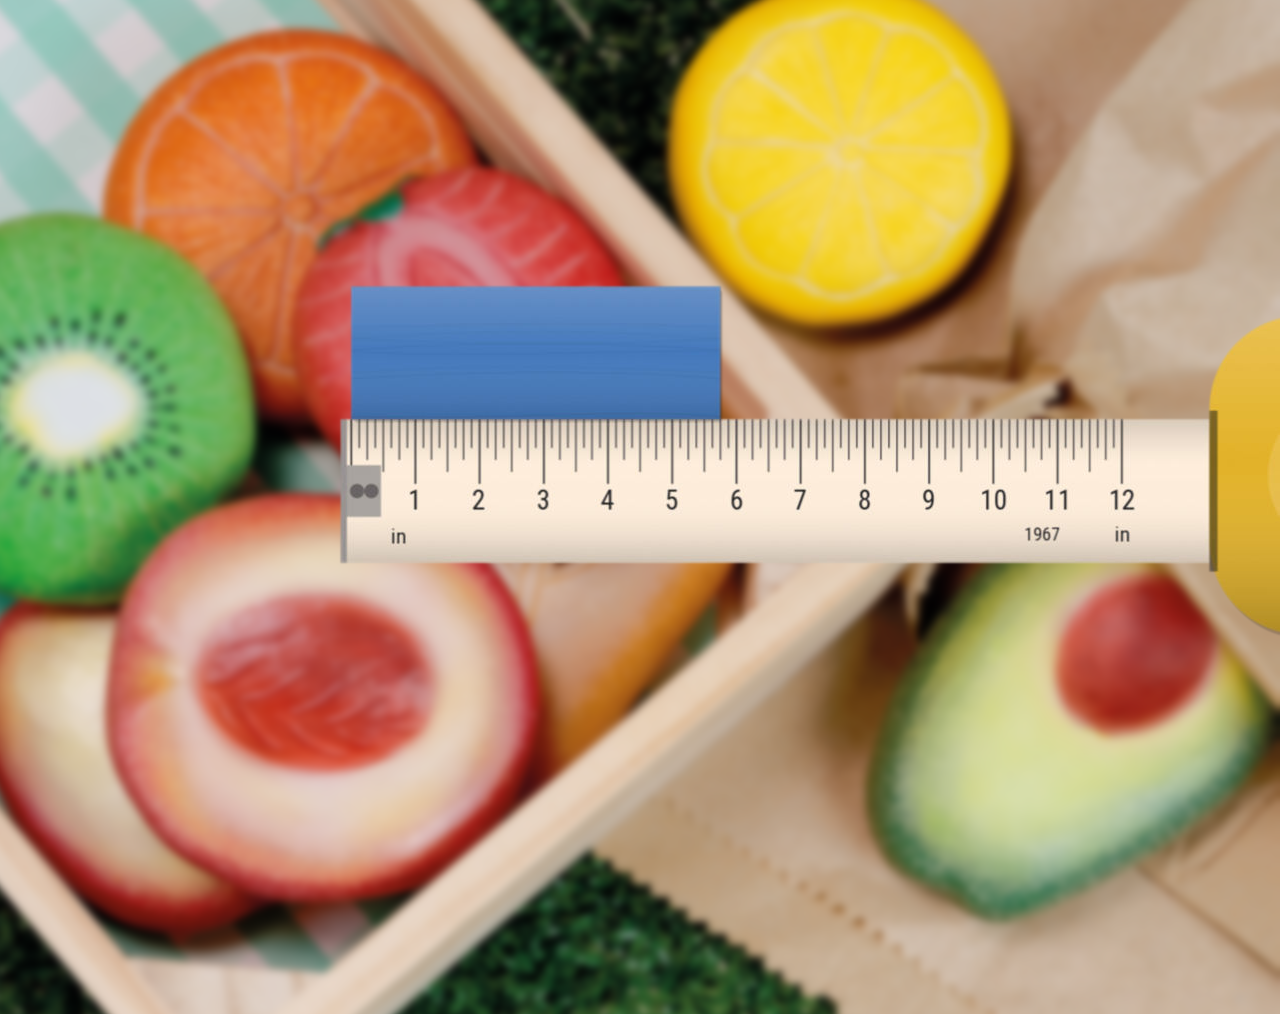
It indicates in 5.75
